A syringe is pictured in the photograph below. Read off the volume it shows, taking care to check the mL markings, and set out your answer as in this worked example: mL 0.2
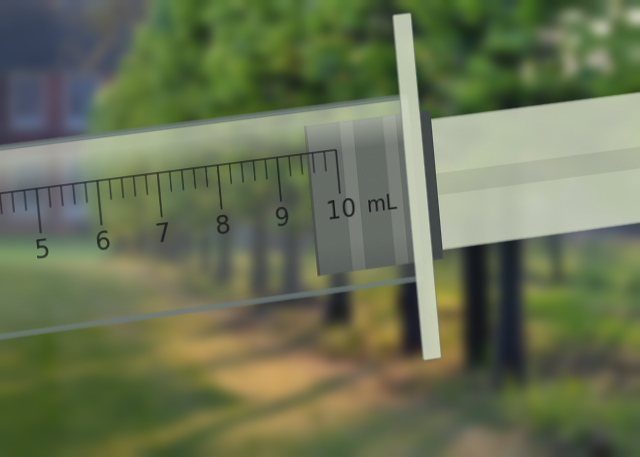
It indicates mL 9.5
